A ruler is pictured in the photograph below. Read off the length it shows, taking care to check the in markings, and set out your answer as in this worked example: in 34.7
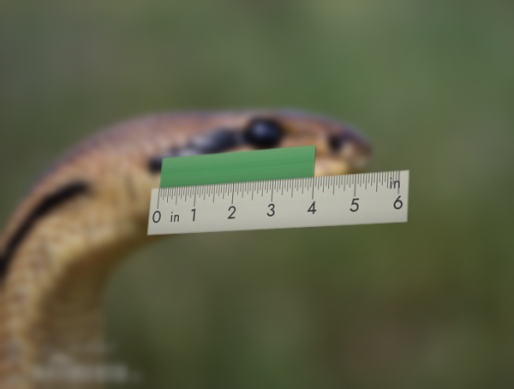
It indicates in 4
